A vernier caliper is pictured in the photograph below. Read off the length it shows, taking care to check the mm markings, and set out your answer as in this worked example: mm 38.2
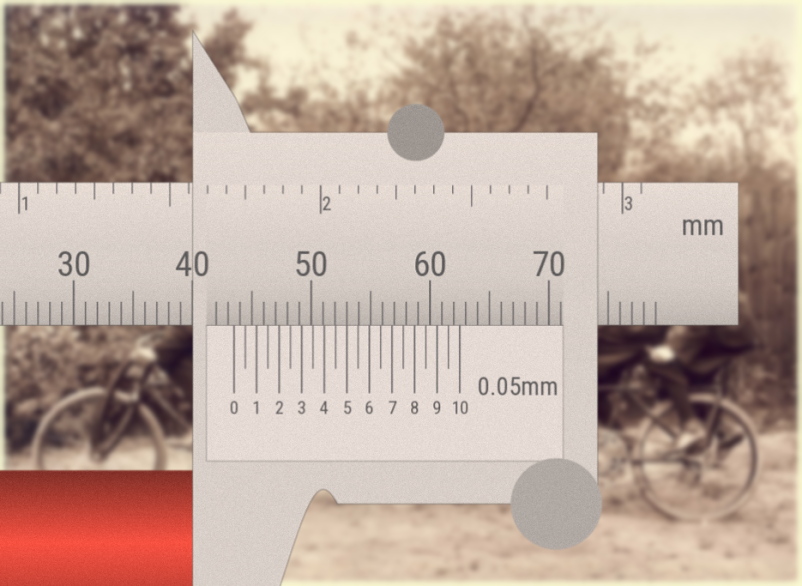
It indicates mm 43.5
